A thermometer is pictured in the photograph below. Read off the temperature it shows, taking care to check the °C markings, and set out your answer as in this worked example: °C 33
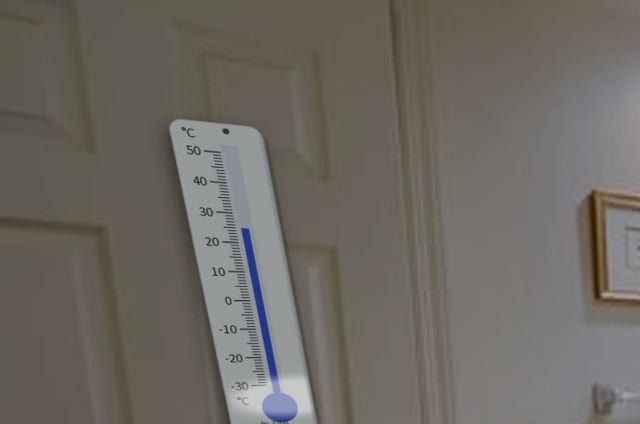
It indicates °C 25
